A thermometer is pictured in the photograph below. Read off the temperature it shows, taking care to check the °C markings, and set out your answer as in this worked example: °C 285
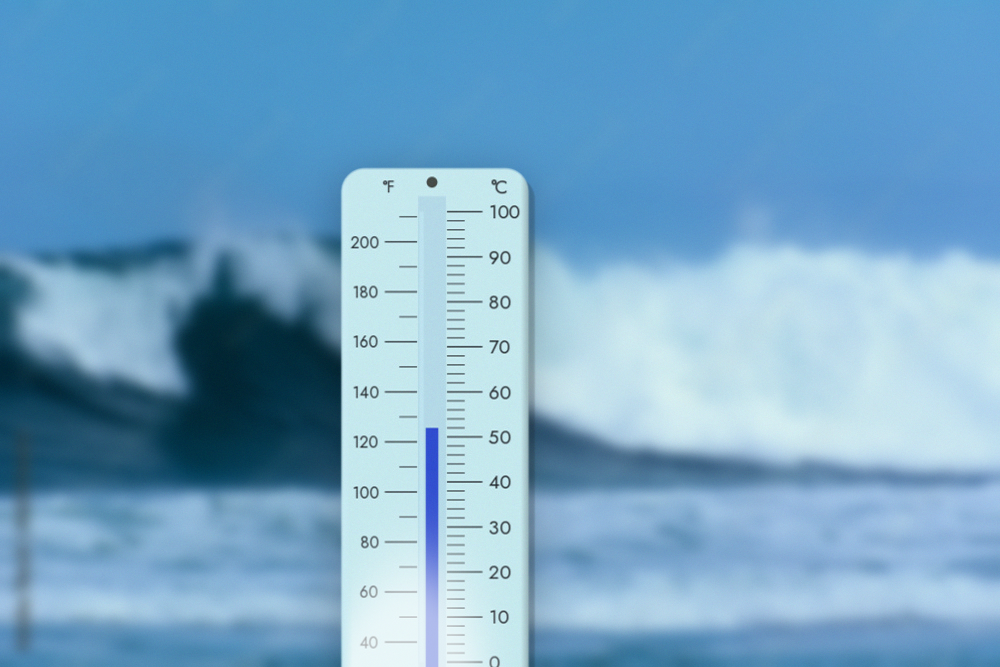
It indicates °C 52
